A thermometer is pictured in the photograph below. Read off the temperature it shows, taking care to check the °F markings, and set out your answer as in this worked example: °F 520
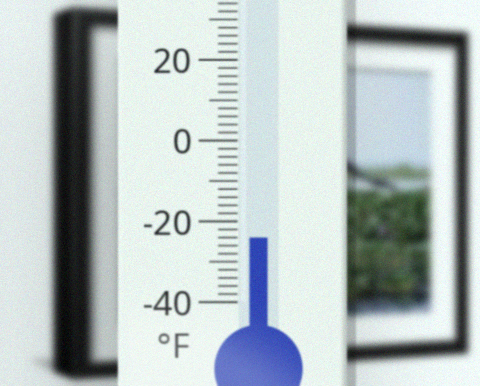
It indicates °F -24
